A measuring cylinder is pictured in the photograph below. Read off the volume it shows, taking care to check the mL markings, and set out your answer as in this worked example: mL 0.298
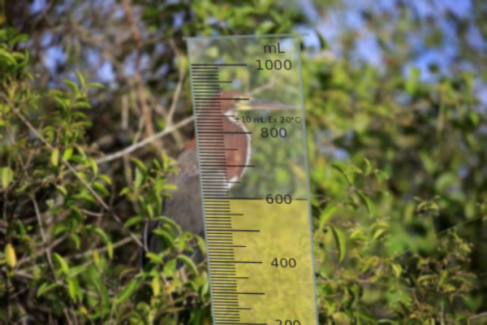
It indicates mL 600
